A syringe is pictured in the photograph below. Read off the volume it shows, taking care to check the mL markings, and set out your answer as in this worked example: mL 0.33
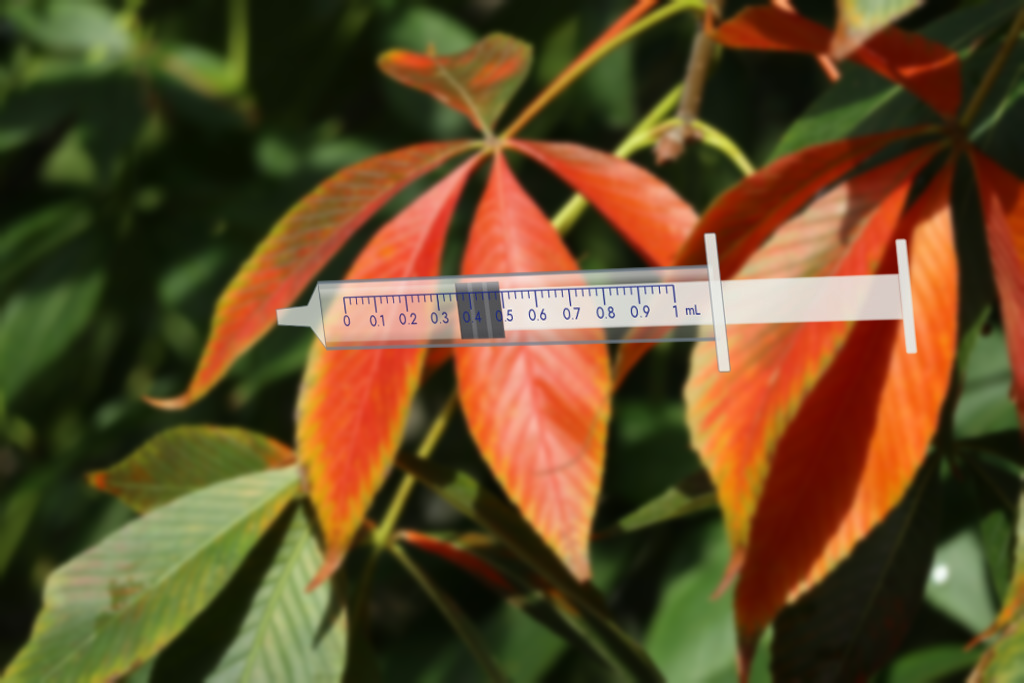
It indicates mL 0.36
